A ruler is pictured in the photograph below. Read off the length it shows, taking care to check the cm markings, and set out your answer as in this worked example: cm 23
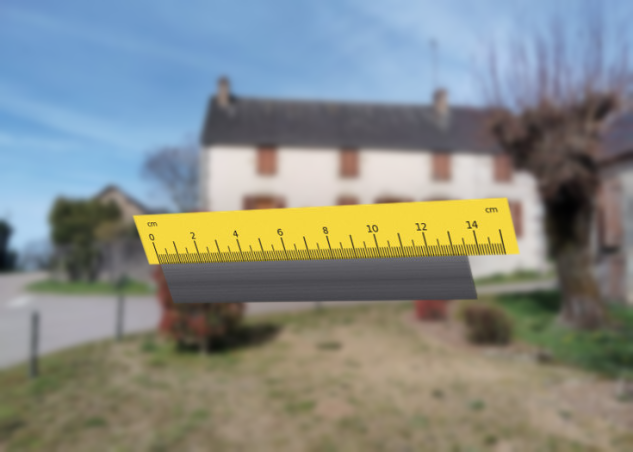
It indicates cm 13.5
